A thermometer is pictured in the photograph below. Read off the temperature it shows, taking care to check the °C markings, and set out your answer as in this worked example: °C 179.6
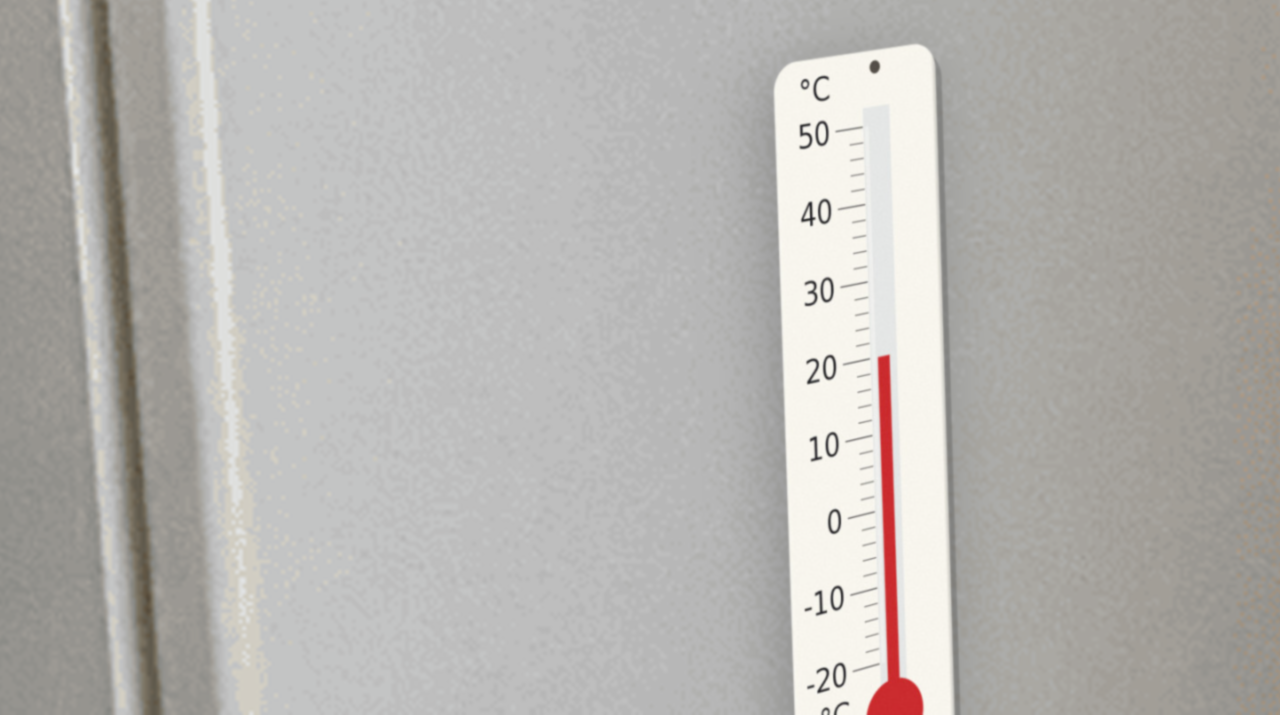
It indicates °C 20
